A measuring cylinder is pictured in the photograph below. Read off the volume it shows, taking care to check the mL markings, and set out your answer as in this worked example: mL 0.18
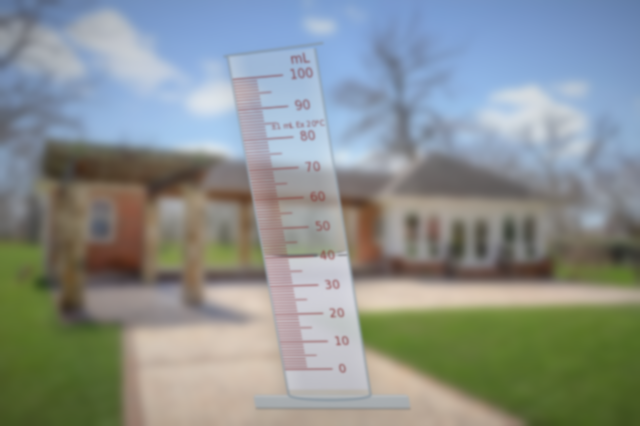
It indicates mL 40
